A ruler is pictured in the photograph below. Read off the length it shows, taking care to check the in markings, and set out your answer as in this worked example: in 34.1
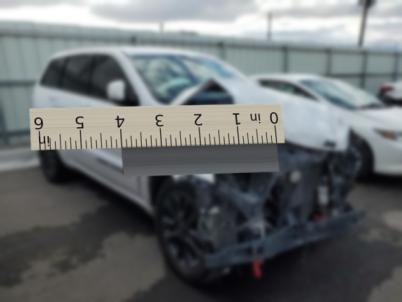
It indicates in 4
